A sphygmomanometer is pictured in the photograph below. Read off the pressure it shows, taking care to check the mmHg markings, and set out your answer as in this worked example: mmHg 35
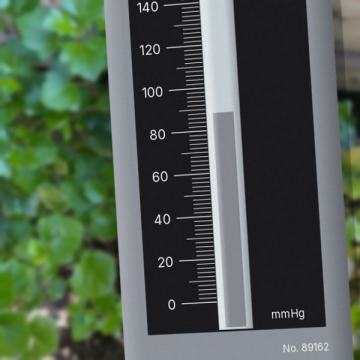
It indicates mmHg 88
